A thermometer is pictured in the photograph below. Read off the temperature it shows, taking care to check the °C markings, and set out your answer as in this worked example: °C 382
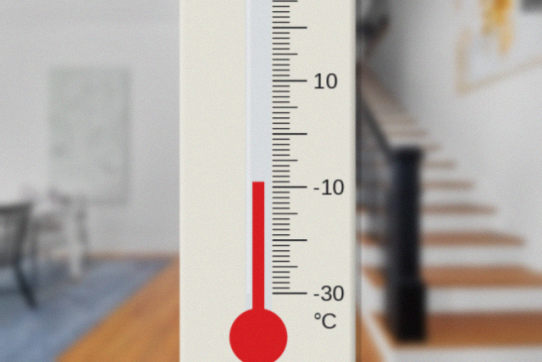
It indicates °C -9
